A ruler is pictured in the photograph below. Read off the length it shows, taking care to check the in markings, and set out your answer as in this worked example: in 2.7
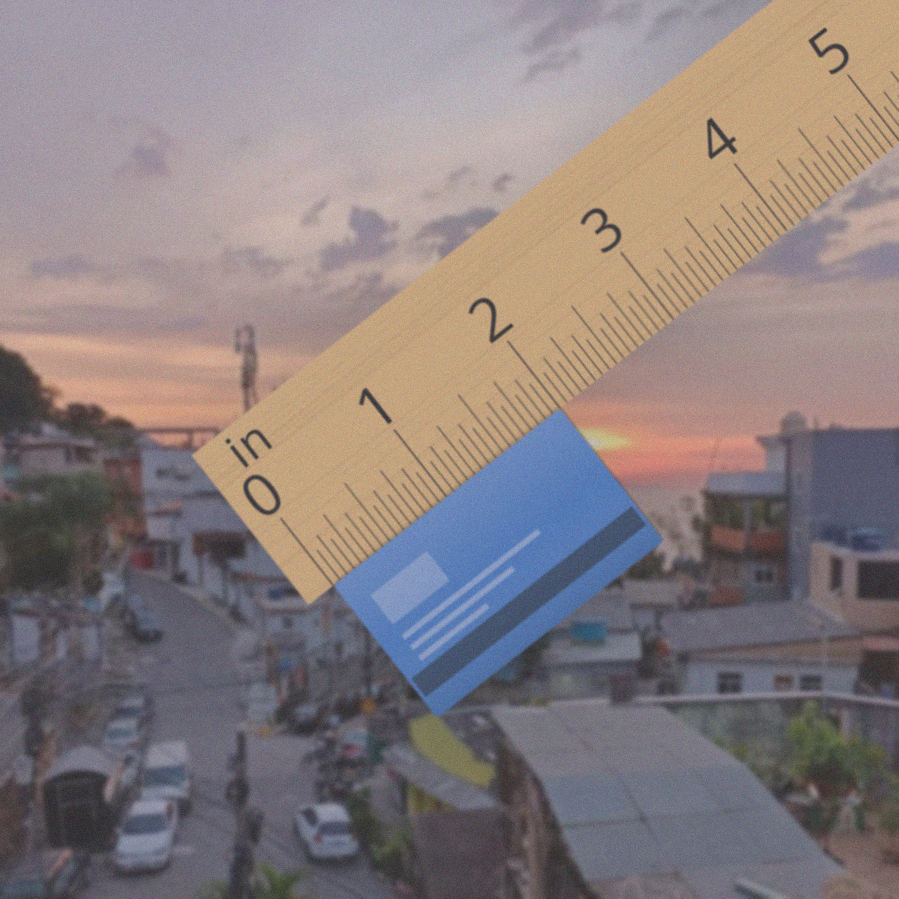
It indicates in 2
